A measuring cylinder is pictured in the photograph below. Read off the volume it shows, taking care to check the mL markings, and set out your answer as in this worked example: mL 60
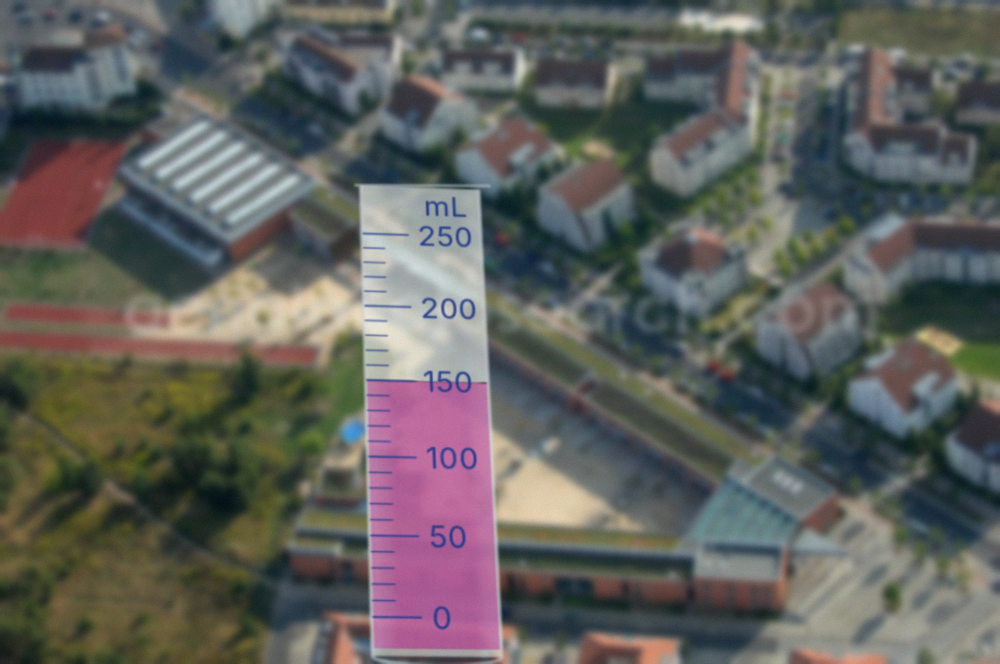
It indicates mL 150
